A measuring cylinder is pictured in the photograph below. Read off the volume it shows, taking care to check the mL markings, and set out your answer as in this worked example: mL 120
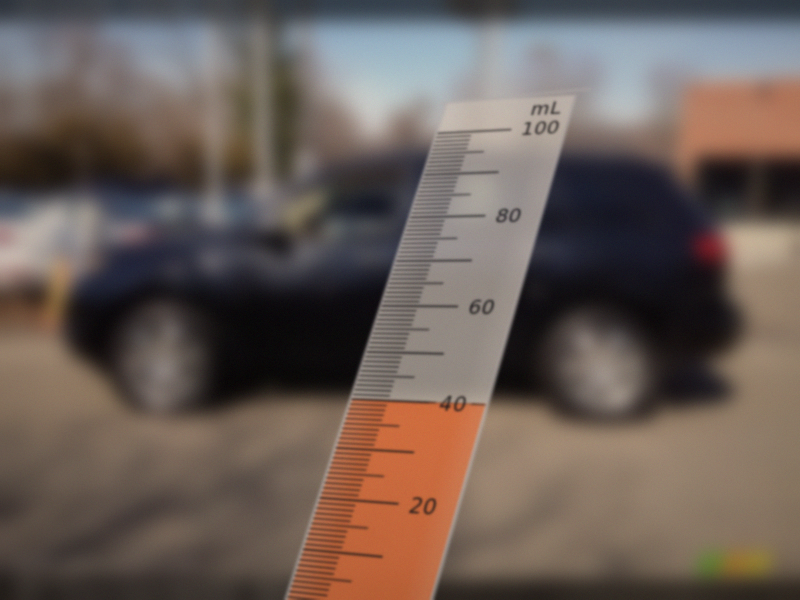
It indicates mL 40
